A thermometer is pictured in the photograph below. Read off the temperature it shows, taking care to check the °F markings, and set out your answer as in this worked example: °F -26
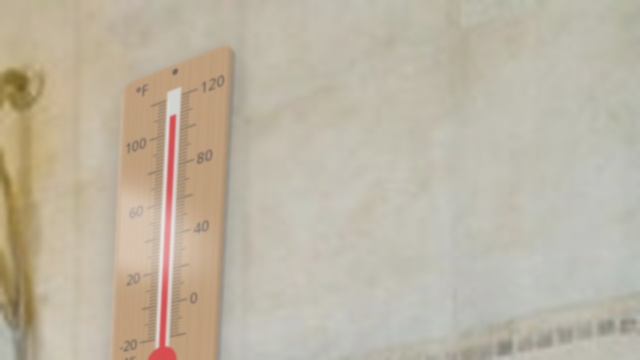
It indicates °F 110
